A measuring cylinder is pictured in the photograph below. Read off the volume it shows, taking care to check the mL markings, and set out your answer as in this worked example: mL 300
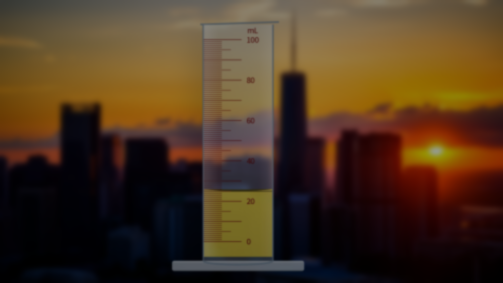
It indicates mL 25
